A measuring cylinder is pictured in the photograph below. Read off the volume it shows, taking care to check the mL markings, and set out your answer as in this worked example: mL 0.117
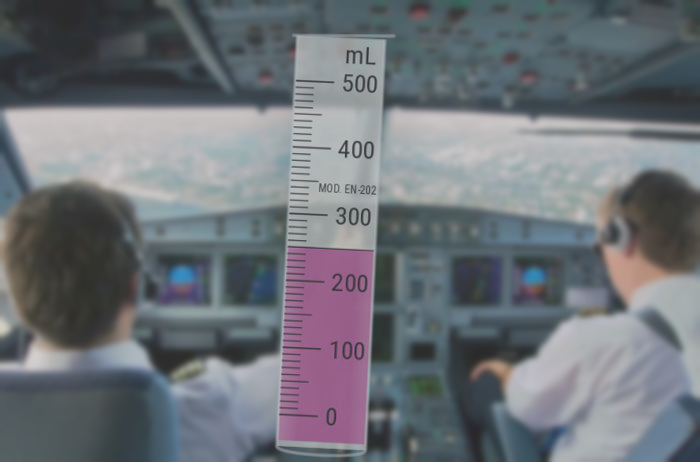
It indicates mL 250
